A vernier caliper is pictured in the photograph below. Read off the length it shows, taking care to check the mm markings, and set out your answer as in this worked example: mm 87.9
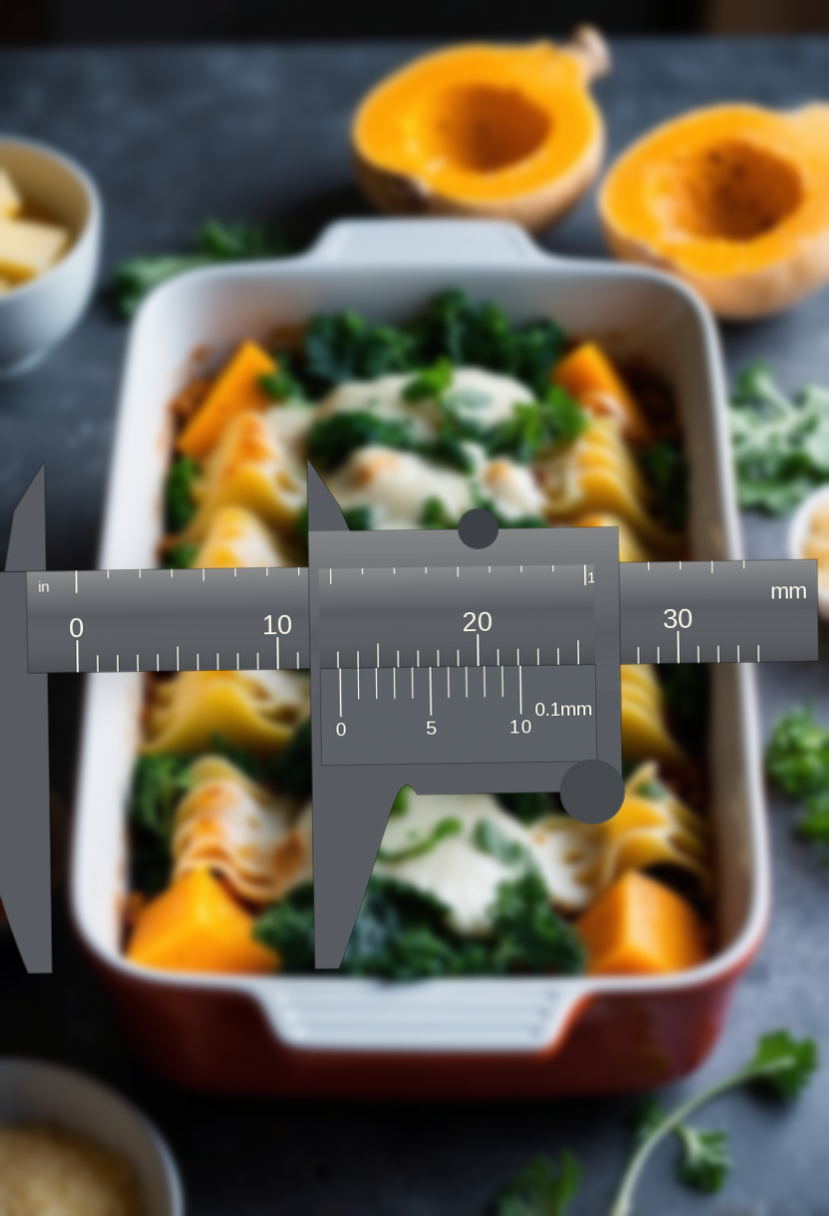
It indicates mm 13.1
